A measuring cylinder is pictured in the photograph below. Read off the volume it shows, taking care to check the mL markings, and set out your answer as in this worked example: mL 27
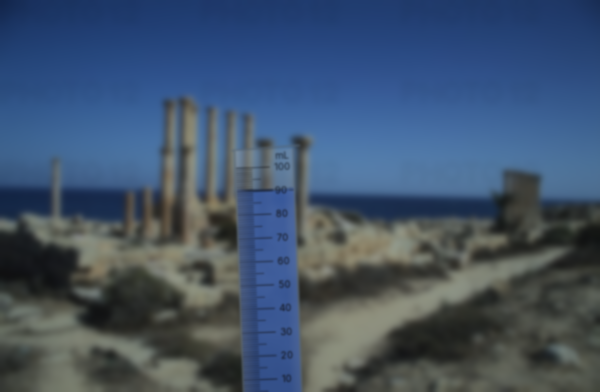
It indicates mL 90
